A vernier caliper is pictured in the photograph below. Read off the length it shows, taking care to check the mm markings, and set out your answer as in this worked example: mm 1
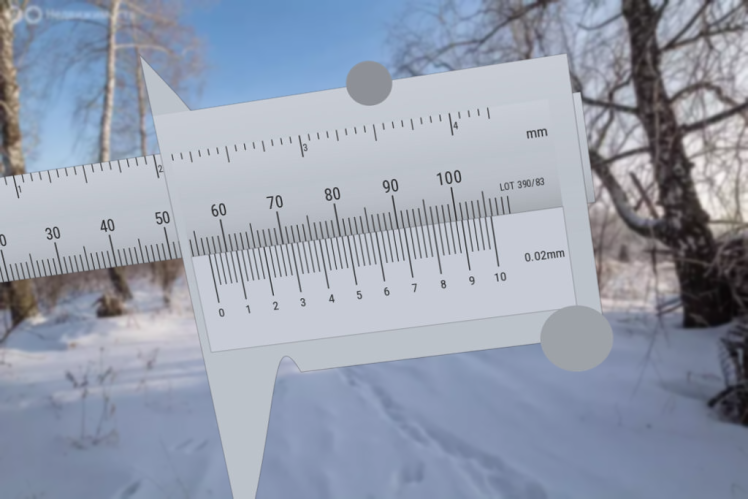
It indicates mm 56.8
